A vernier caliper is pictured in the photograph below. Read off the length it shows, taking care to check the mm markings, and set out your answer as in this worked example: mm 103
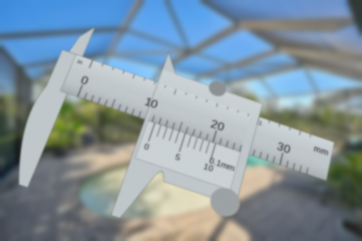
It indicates mm 11.4
